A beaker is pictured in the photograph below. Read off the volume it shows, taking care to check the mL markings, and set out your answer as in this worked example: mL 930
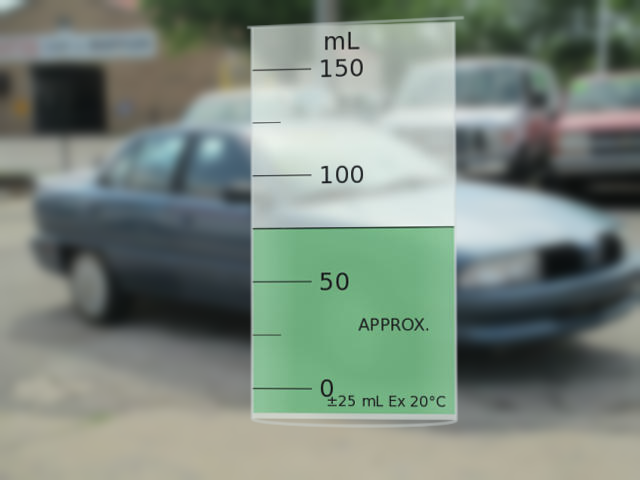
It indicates mL 75
